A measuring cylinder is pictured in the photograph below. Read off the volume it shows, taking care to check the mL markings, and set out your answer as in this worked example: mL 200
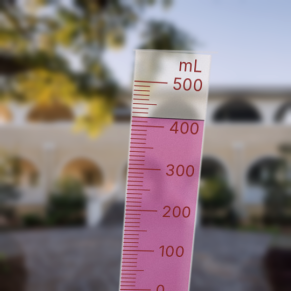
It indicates mL 420
